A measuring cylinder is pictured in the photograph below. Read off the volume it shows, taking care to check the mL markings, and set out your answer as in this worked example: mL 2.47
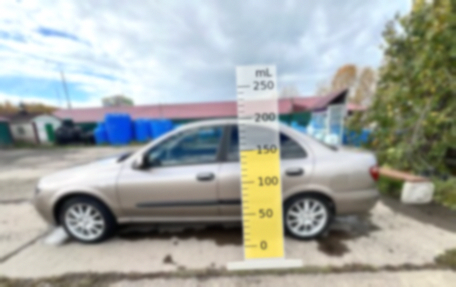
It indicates mL 150
